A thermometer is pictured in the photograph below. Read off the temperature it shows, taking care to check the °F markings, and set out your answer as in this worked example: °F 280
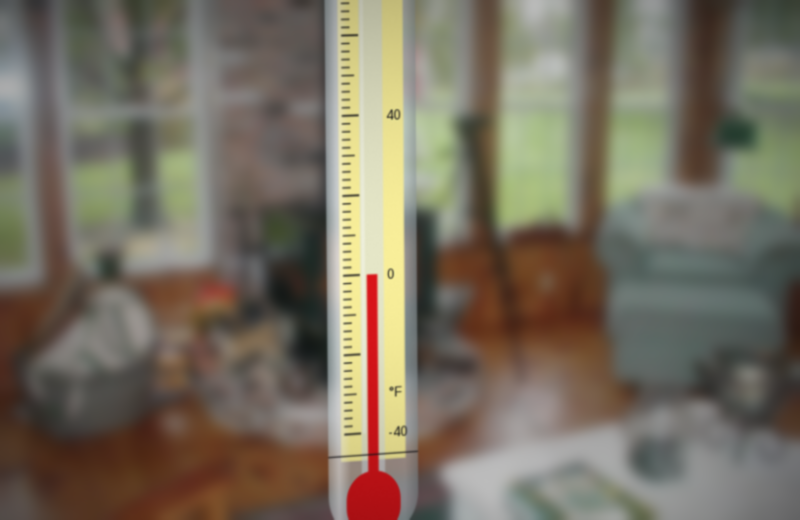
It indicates °F 0
